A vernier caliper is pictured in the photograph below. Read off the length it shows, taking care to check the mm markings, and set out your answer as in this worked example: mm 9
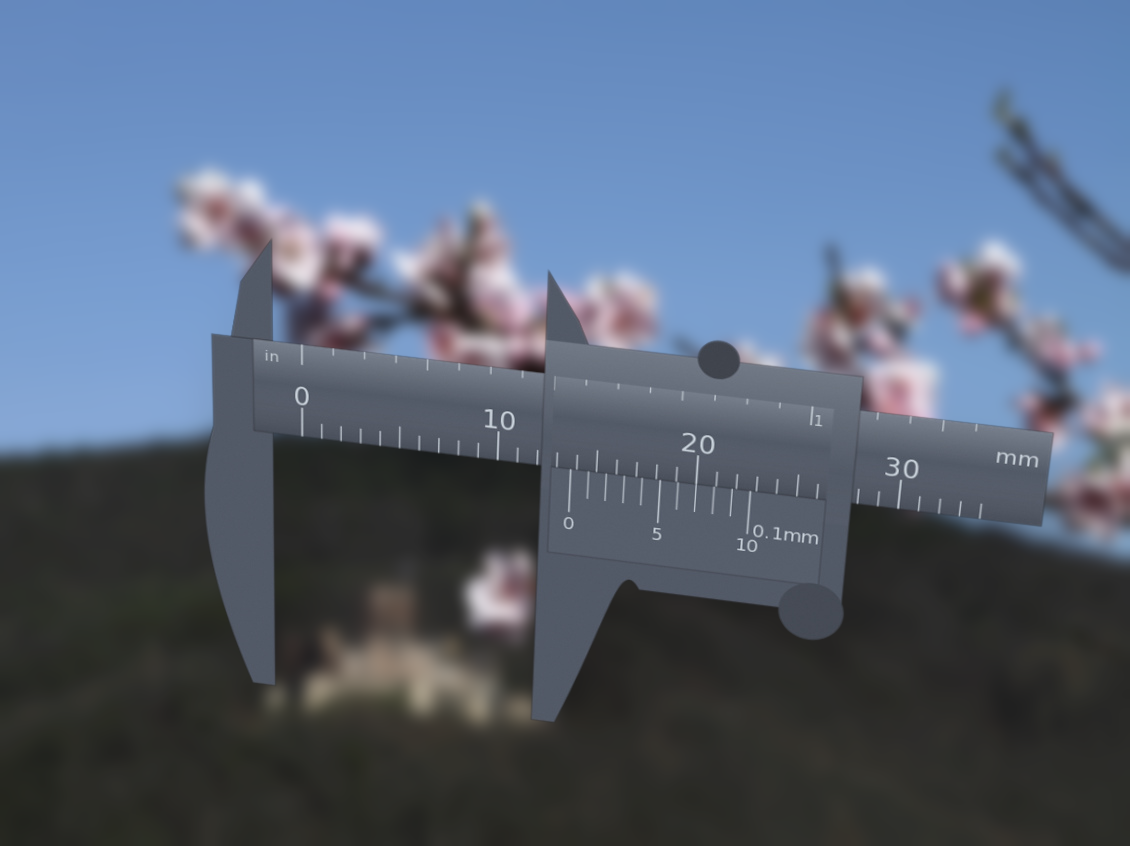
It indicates mm 13.7
